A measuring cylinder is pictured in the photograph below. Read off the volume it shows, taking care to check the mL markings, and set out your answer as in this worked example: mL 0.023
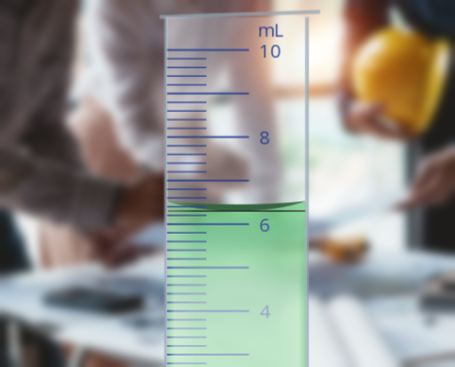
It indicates mL 6.3
